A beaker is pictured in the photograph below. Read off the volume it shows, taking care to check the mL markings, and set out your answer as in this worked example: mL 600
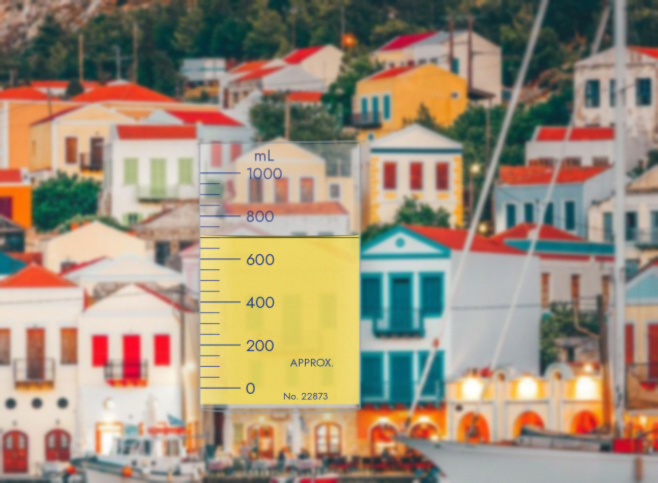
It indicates mL 700
